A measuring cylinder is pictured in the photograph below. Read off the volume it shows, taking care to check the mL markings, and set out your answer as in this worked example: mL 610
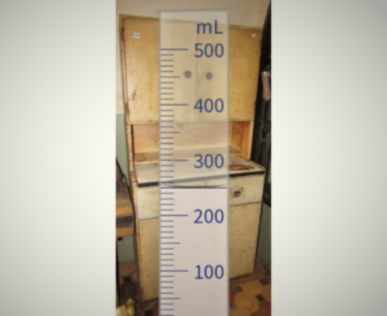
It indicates mL 250
